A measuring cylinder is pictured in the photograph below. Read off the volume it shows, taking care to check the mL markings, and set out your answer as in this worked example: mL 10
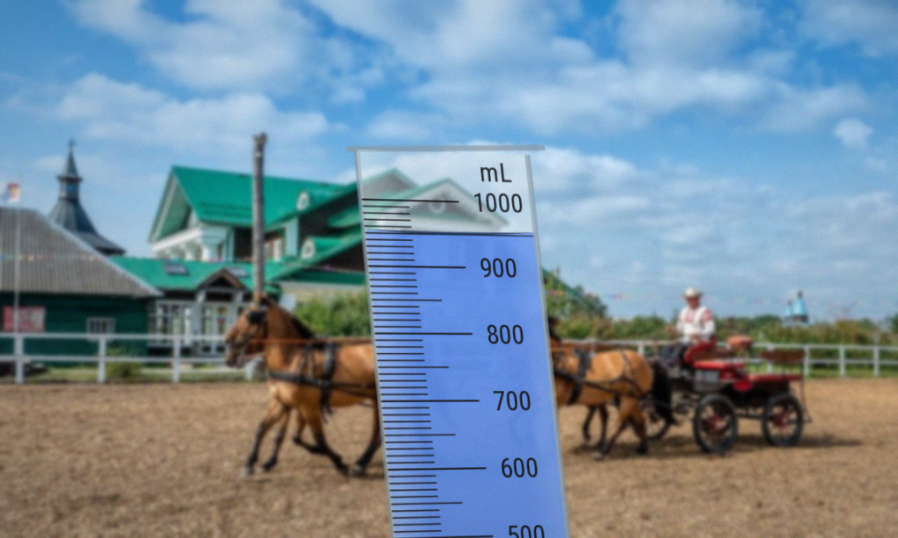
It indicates mL 950
